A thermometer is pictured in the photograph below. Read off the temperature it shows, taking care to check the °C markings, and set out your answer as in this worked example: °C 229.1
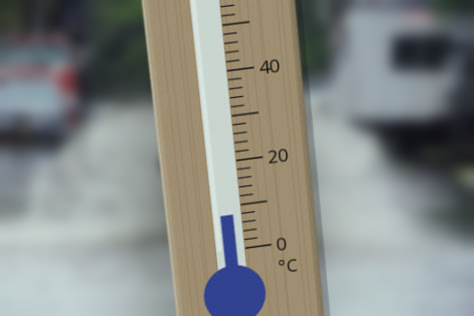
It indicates °C 8
